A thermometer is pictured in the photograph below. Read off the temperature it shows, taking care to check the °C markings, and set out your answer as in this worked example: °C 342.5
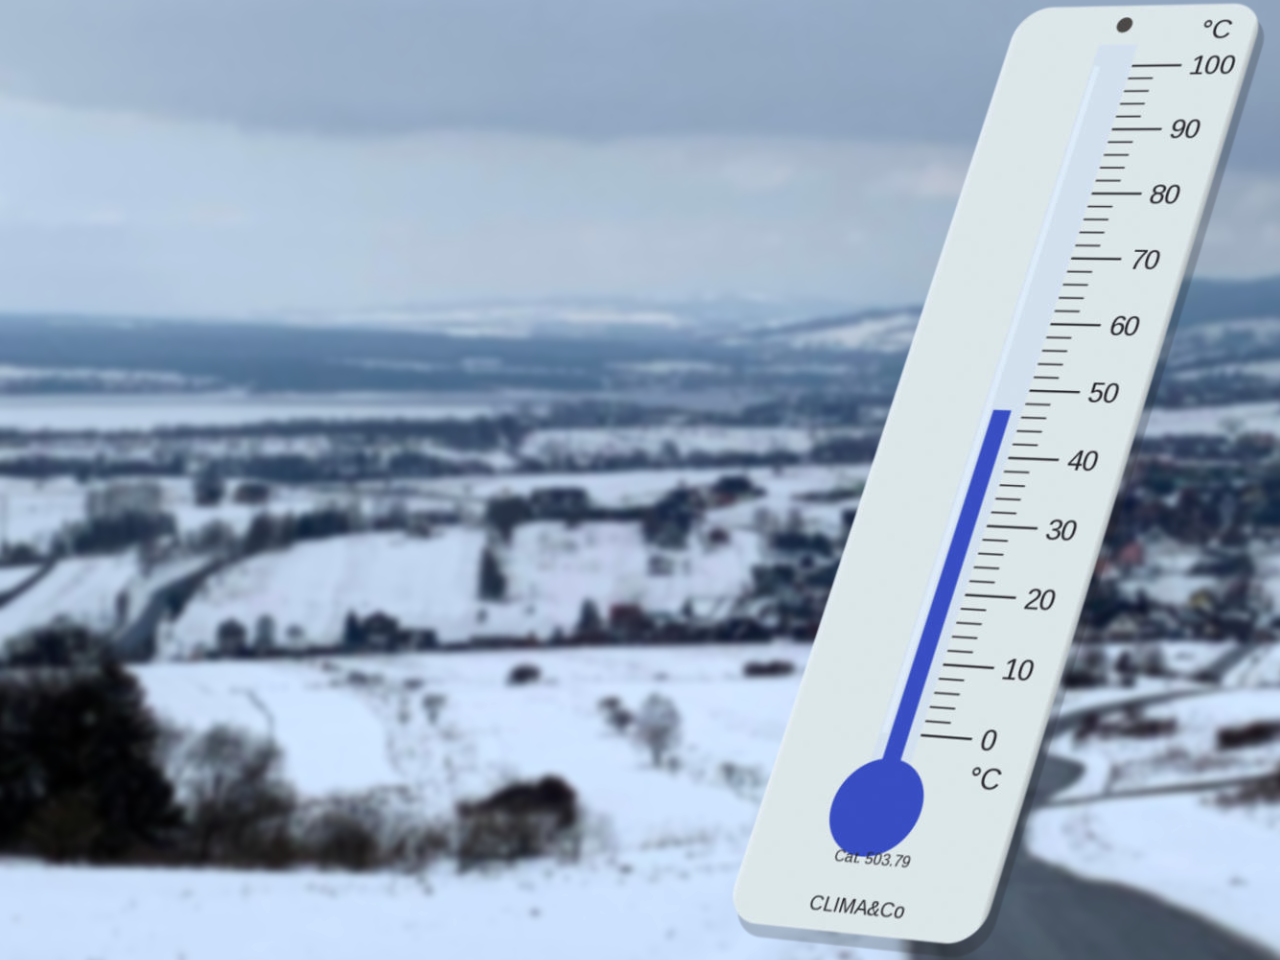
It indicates °C 47
